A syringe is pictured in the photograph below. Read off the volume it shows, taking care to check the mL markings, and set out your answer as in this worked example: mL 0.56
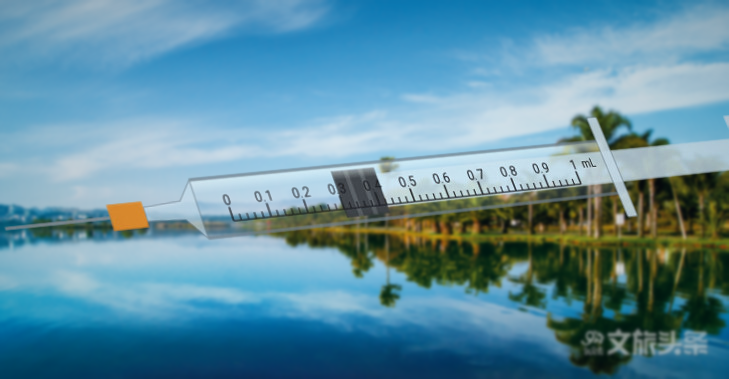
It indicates mL 0.3
